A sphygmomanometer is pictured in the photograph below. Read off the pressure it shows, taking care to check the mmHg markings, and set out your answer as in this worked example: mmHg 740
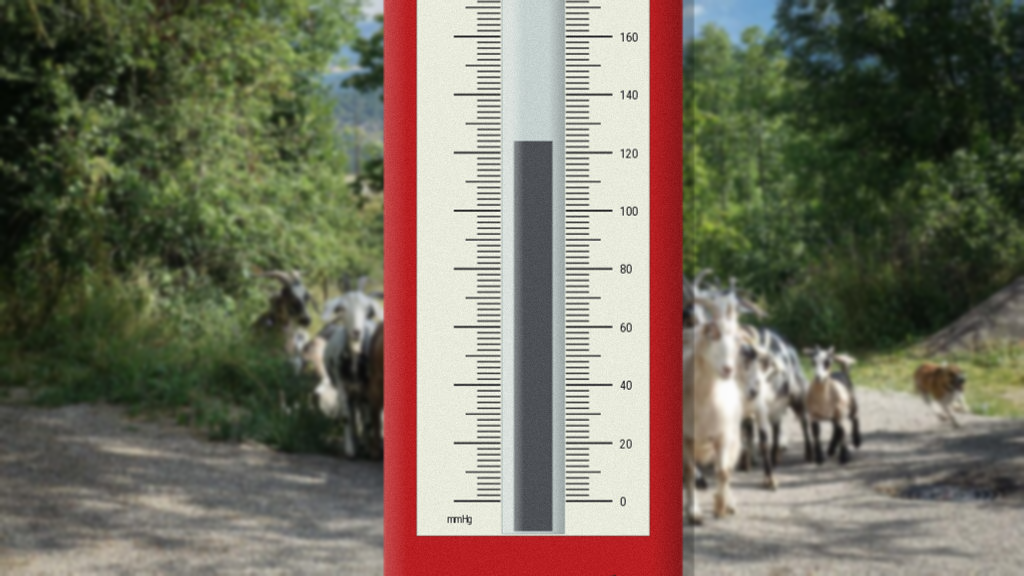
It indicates mmHg 124
